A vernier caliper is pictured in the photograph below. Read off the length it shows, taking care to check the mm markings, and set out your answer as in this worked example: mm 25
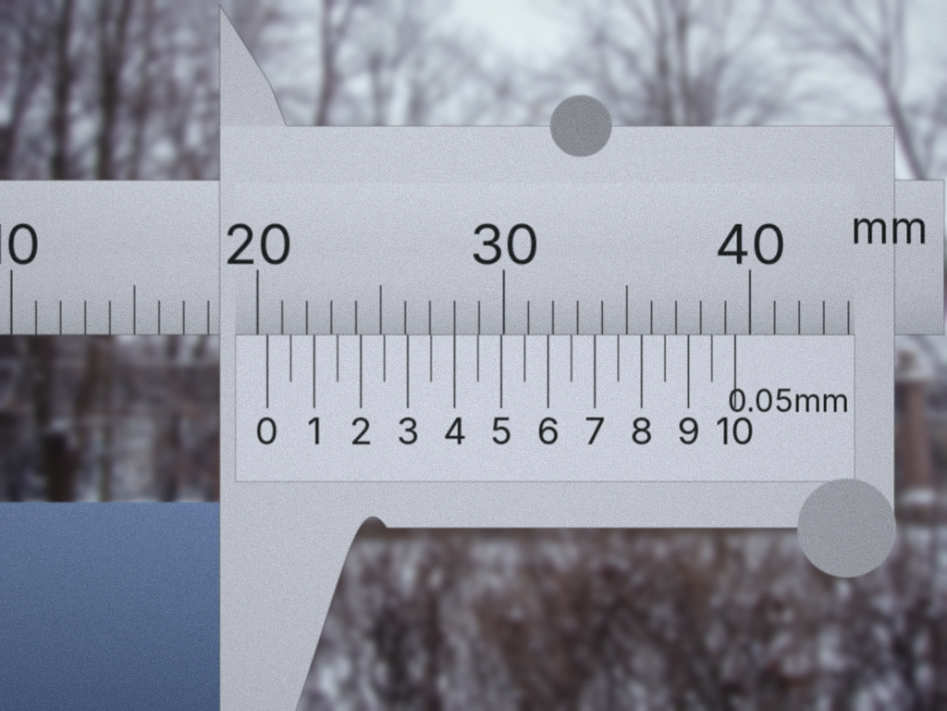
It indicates mm 20.40
